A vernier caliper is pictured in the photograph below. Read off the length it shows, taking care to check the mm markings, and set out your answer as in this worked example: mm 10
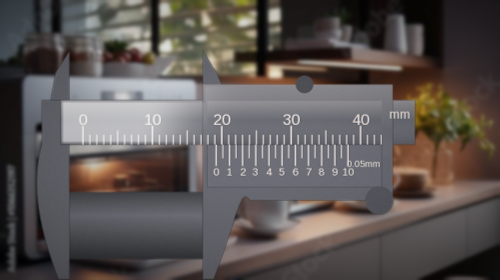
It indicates mm 19.2
